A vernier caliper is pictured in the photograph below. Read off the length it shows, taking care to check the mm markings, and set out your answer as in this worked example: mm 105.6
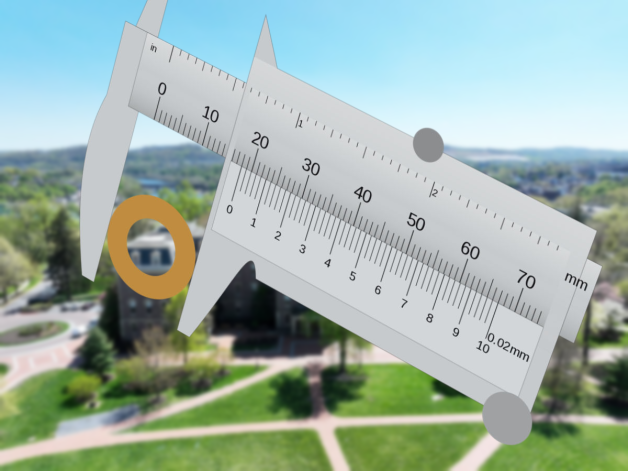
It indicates mm 18.0
